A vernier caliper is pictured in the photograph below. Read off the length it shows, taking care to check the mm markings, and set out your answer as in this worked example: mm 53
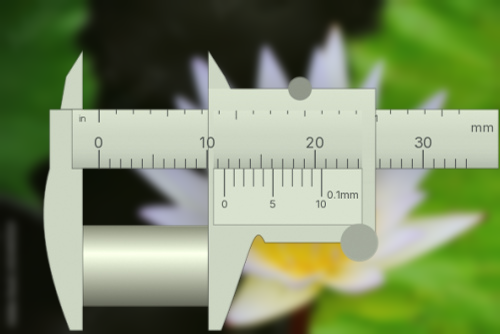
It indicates mm 11.6
